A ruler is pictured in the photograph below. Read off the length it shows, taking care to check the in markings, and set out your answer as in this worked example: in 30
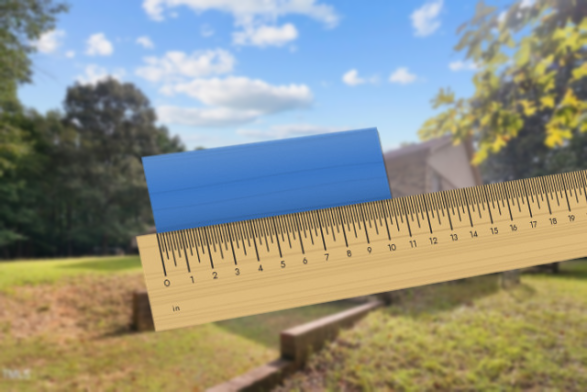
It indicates in 10.5
